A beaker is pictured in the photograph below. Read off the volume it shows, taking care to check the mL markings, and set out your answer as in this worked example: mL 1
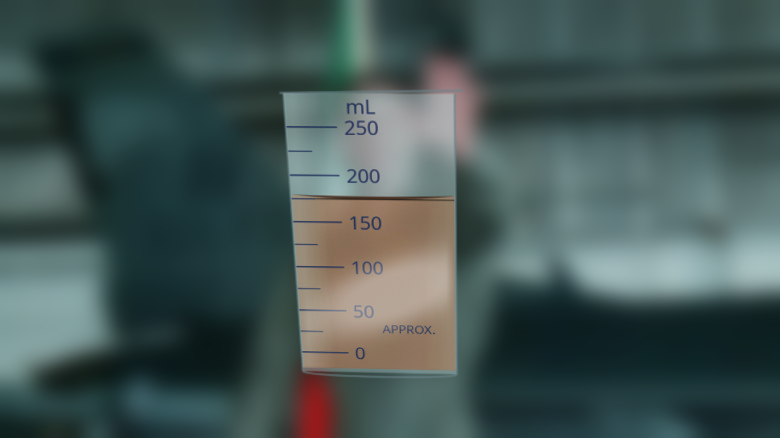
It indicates mL 175
